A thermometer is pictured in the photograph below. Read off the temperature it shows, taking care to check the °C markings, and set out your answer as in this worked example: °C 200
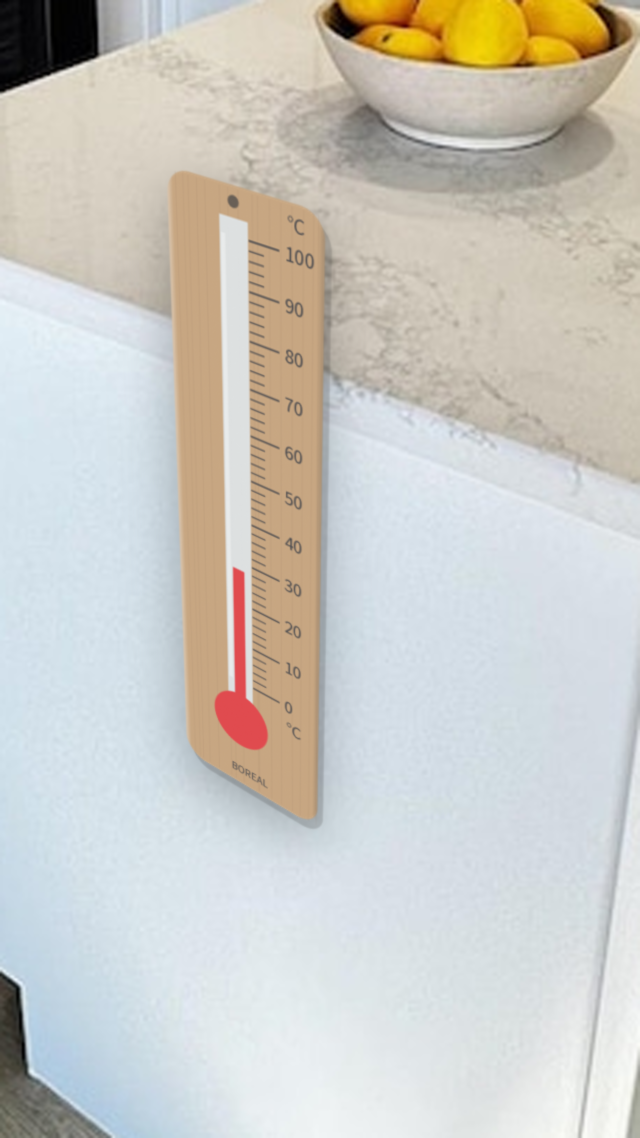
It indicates °C 28
